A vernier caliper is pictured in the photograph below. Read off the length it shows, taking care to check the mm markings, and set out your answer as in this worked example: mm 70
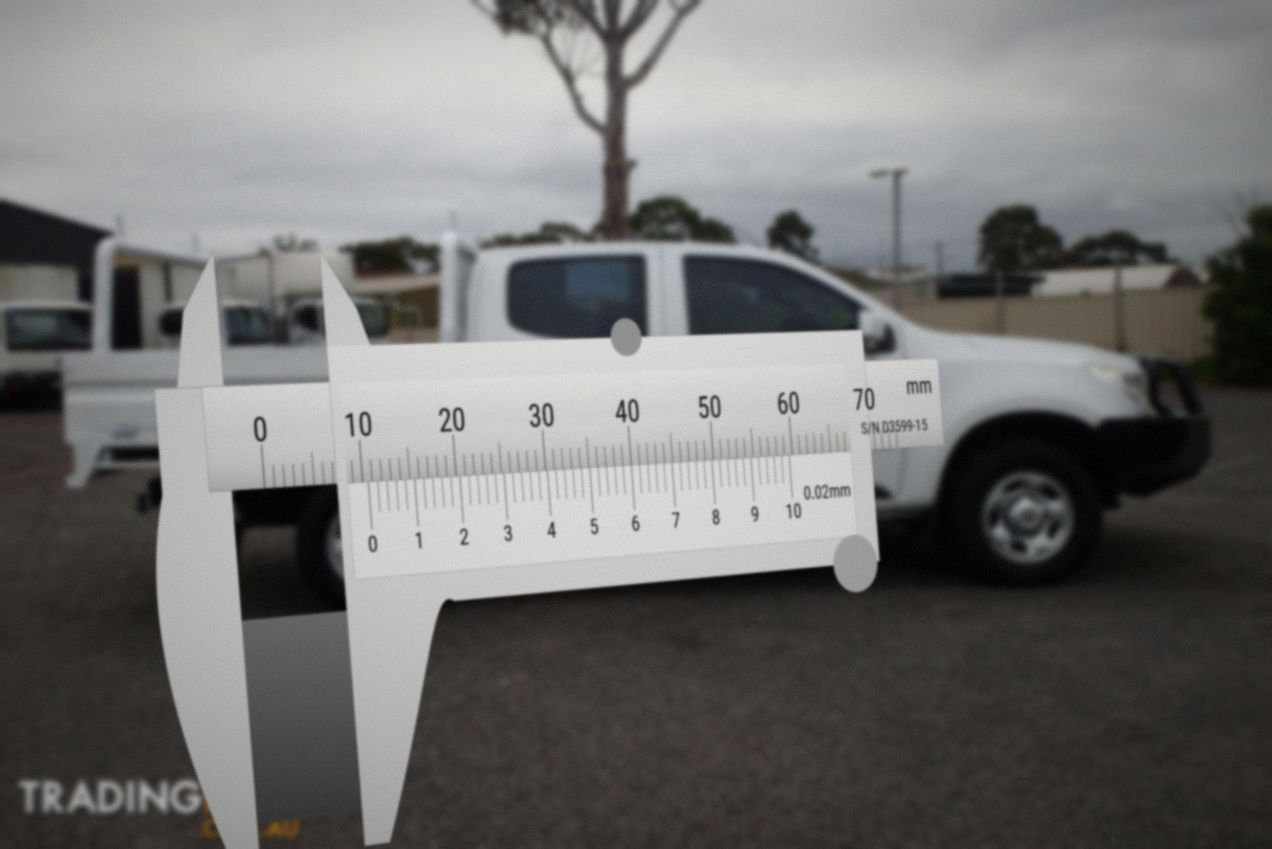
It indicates mm 10.6
